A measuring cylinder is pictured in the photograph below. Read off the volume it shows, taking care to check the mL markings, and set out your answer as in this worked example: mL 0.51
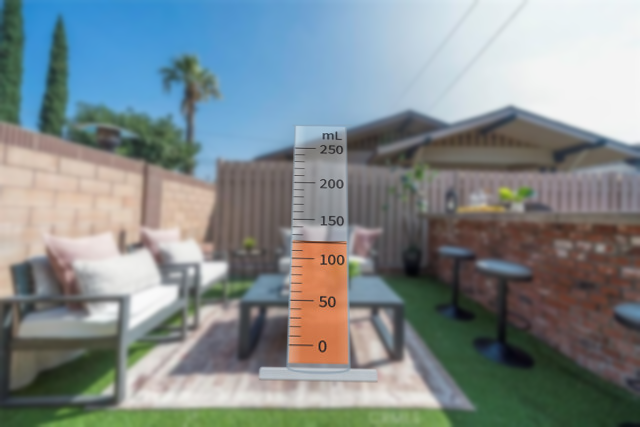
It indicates mL 120
